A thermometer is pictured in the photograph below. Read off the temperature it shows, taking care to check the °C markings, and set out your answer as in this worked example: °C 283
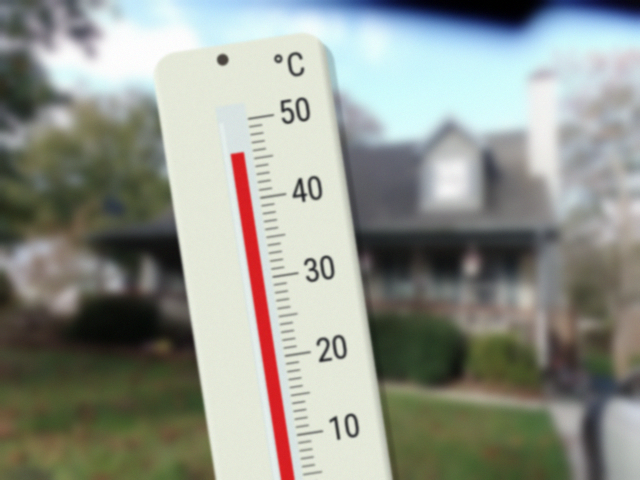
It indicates °C 46
